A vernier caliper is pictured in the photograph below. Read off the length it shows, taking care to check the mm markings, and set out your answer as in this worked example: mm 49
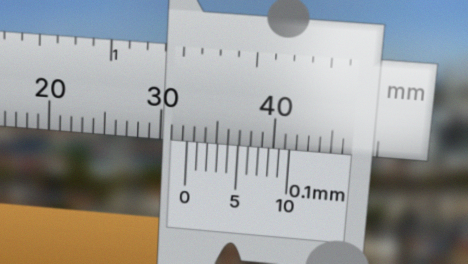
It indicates mm 32.4
